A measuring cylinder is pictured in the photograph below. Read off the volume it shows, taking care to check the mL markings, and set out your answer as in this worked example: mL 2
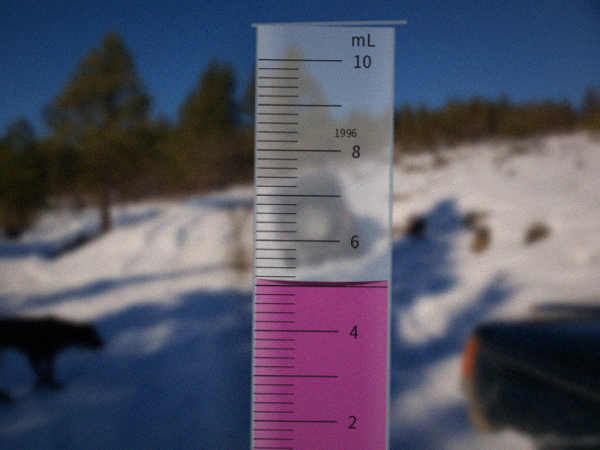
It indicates mL 5
